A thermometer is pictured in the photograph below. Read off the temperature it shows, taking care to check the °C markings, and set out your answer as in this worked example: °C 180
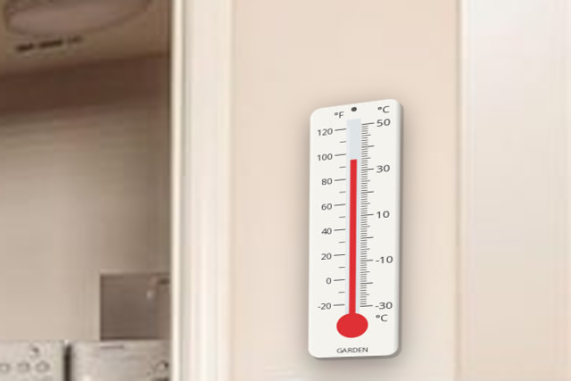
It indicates °C 35
